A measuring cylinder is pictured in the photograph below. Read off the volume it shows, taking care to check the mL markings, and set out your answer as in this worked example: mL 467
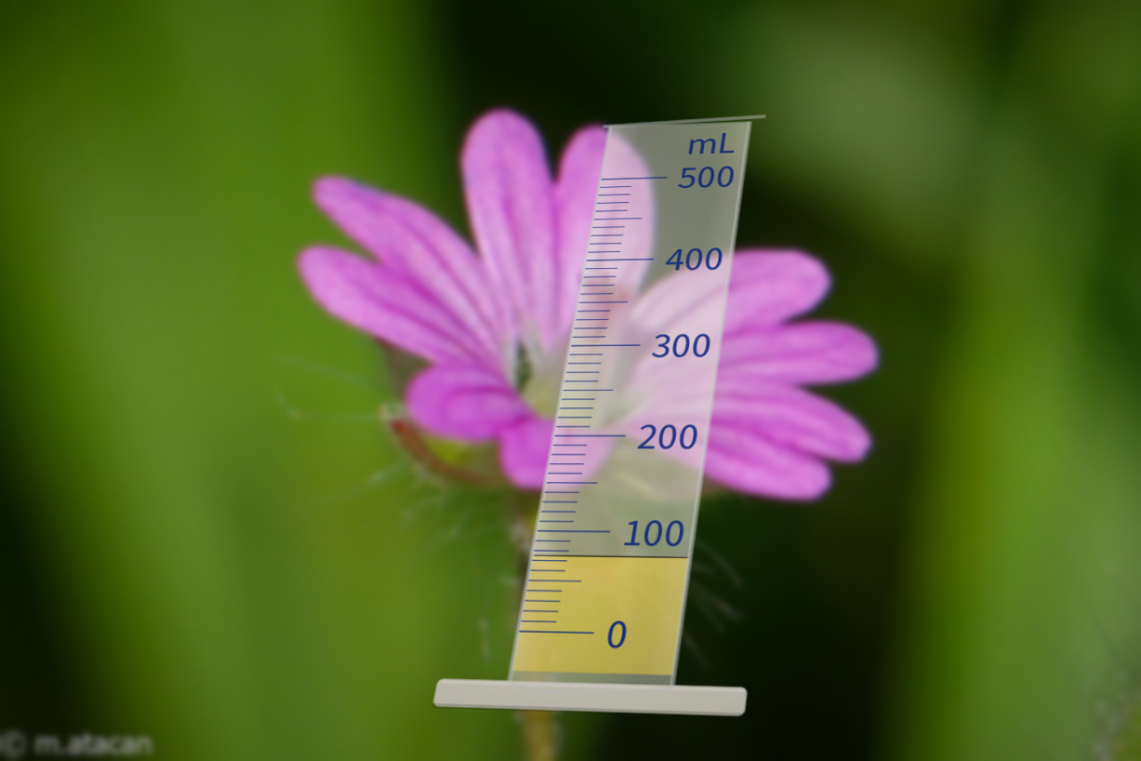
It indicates mL 75
